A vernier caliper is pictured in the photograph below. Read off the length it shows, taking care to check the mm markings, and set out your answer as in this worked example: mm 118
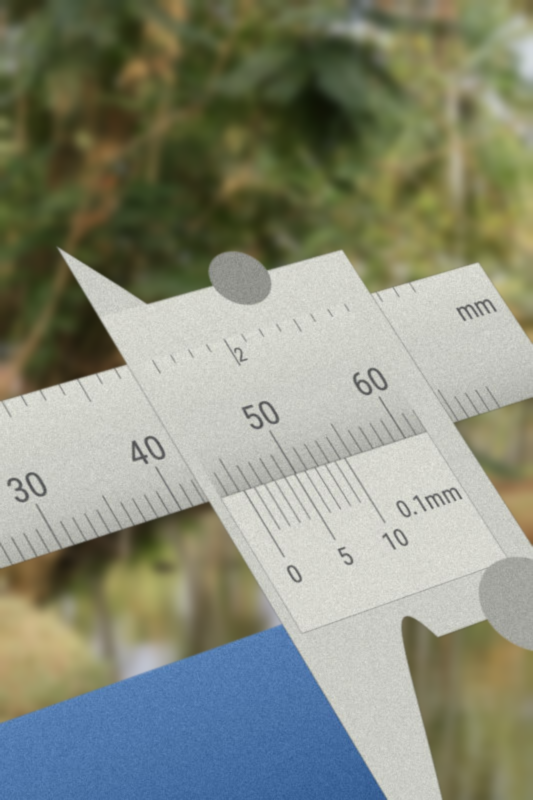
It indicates mm 45.4
